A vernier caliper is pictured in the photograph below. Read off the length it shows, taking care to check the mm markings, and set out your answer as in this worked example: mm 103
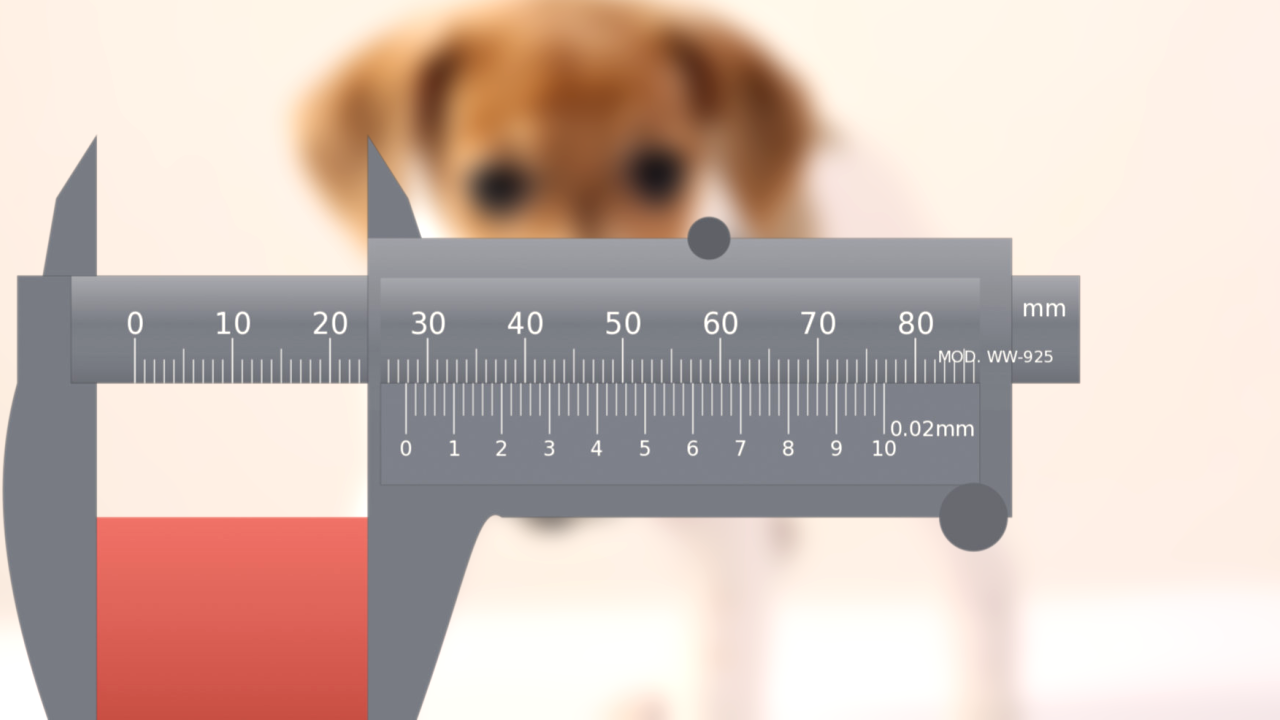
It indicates mm 27.8
